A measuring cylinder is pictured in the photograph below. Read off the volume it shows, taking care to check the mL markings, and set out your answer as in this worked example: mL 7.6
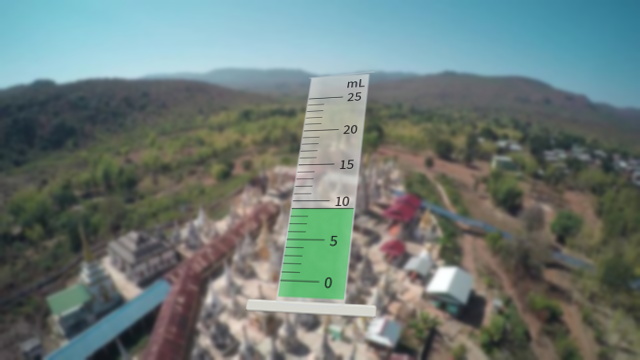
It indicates mL 9
